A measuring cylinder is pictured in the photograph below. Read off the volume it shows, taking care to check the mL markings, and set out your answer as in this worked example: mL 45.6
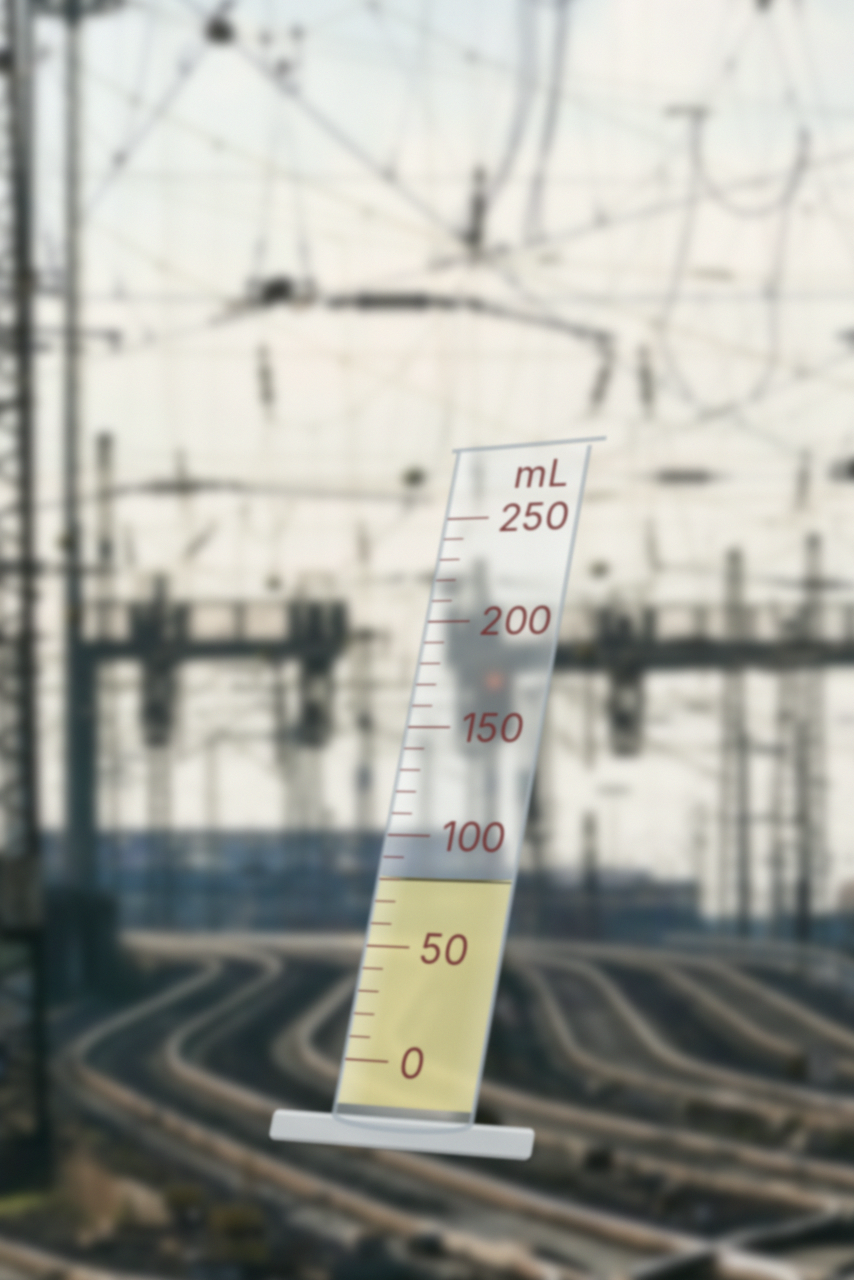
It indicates mL 80
